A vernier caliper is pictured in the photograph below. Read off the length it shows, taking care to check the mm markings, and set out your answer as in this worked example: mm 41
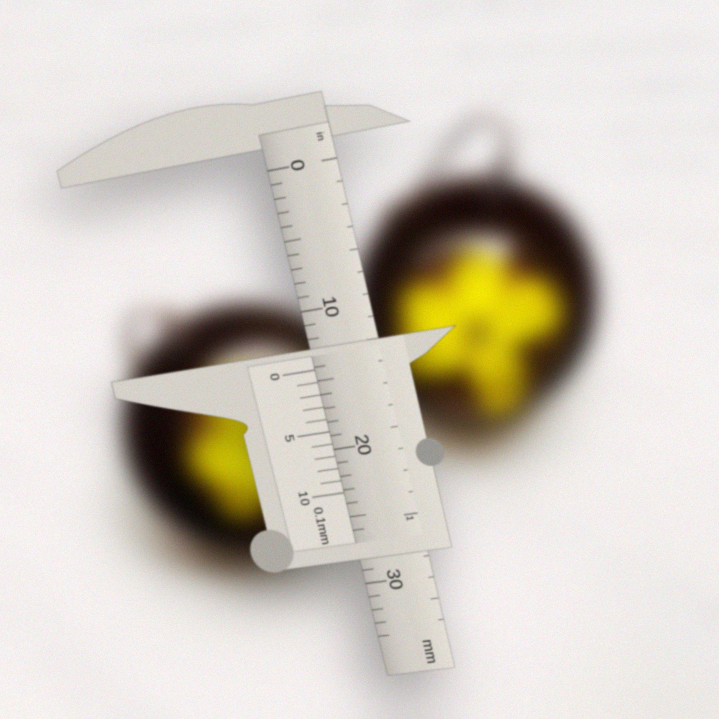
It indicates mm 14.2
